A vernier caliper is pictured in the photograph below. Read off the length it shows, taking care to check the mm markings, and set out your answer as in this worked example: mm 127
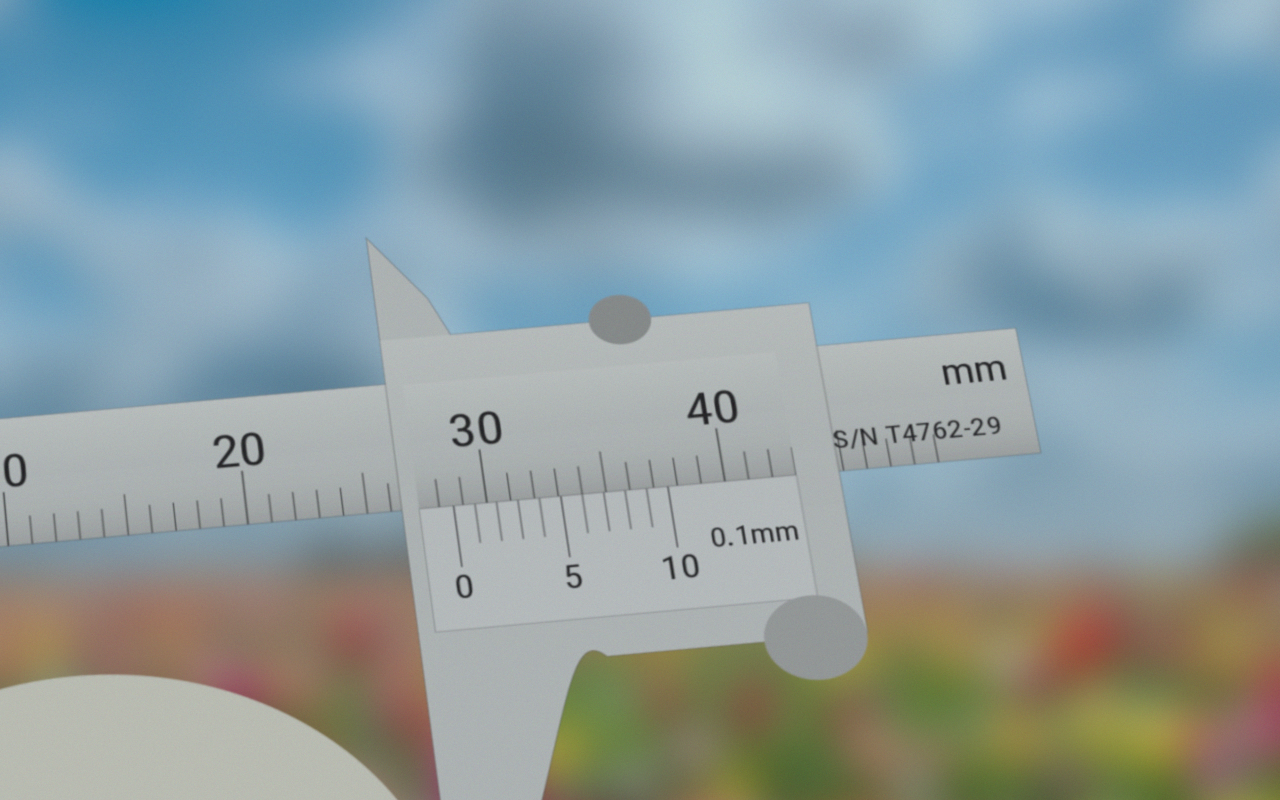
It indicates mm 28.6
